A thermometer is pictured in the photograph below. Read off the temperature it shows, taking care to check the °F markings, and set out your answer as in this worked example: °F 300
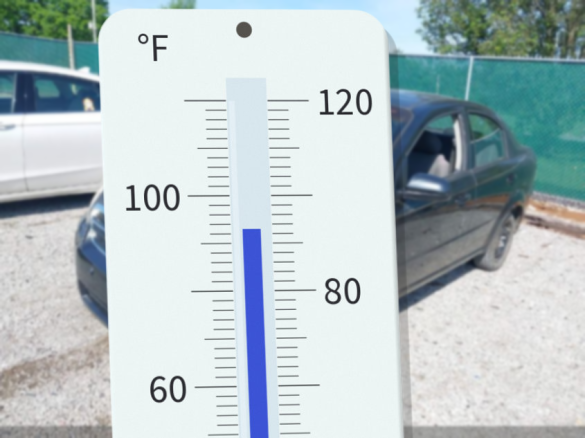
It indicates °F 93
